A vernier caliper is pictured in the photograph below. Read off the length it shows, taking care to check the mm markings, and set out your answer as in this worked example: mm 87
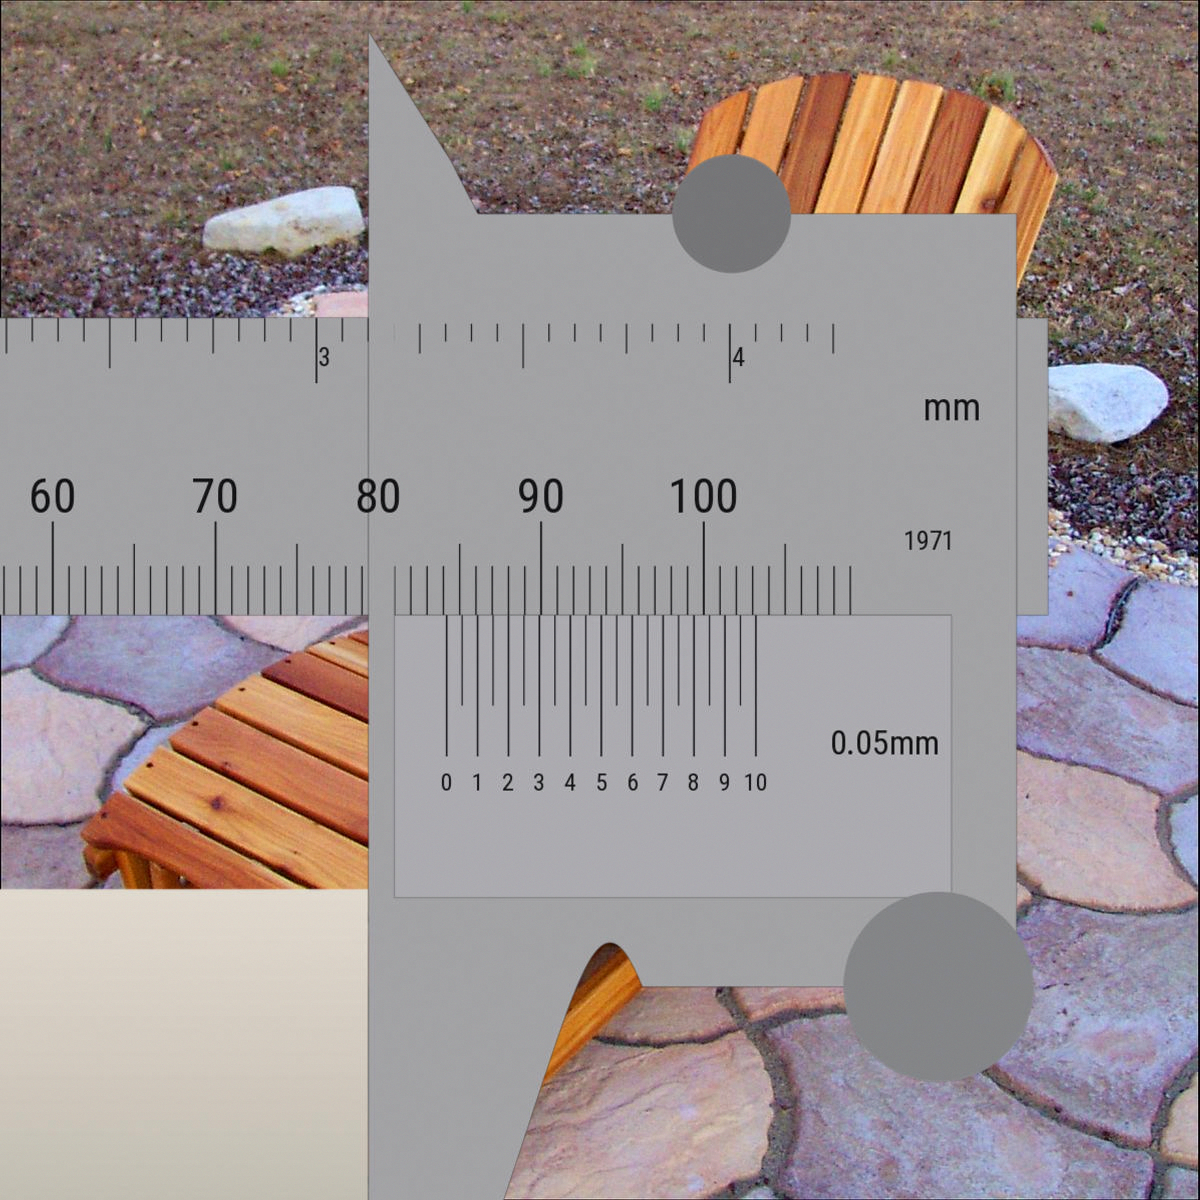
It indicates mm 84.2
